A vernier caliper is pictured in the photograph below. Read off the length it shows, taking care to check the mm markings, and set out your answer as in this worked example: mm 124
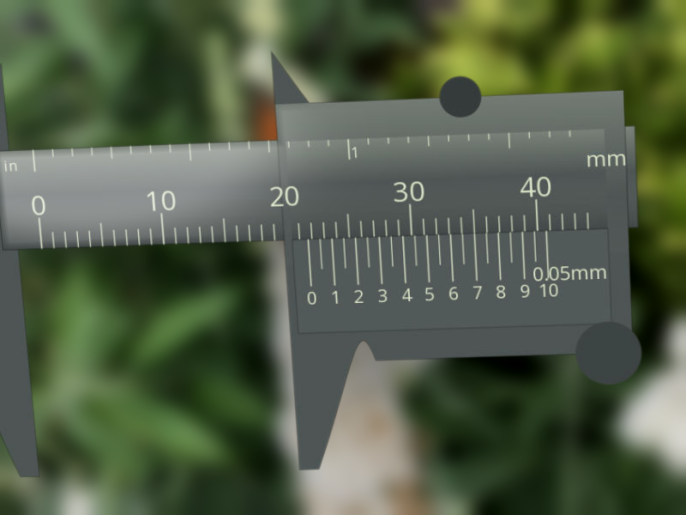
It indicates mm 21.7
